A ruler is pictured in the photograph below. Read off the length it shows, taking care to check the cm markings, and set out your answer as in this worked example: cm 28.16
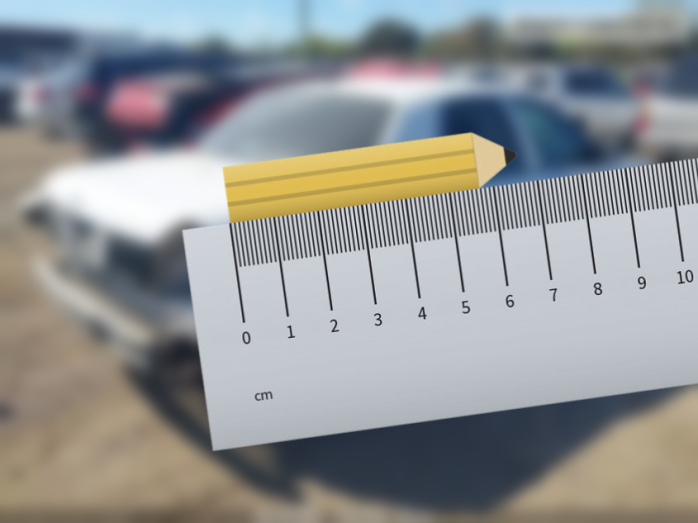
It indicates cm 6.6
